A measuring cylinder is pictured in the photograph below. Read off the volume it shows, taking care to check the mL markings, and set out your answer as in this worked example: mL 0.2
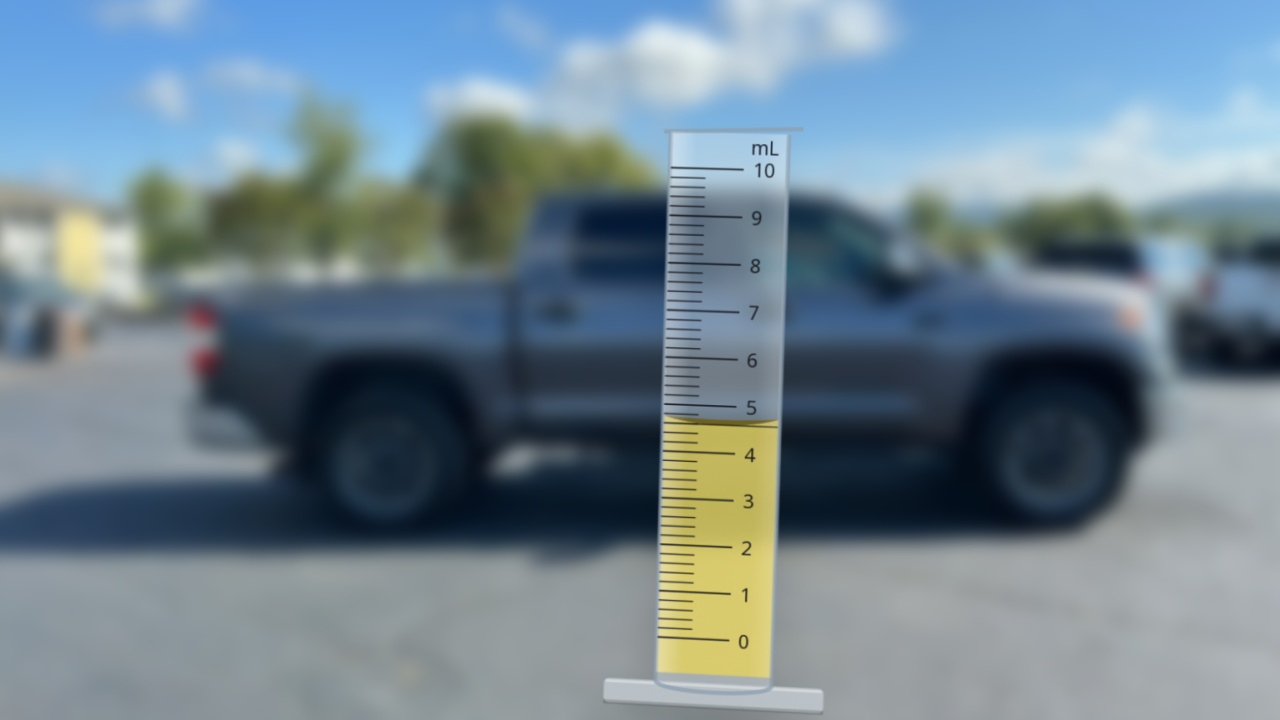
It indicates mL 4.6
